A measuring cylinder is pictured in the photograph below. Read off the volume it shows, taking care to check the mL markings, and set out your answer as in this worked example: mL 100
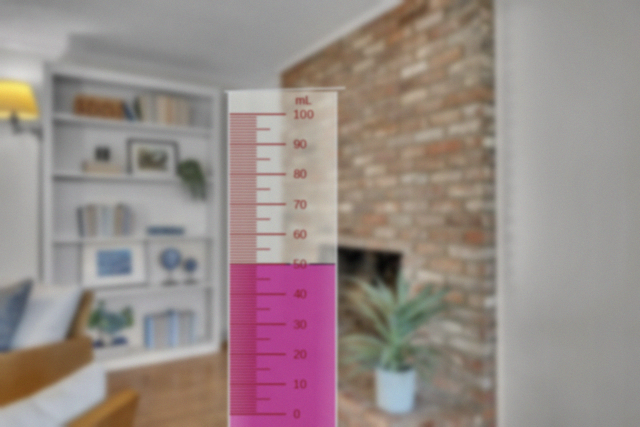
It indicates mL 50
